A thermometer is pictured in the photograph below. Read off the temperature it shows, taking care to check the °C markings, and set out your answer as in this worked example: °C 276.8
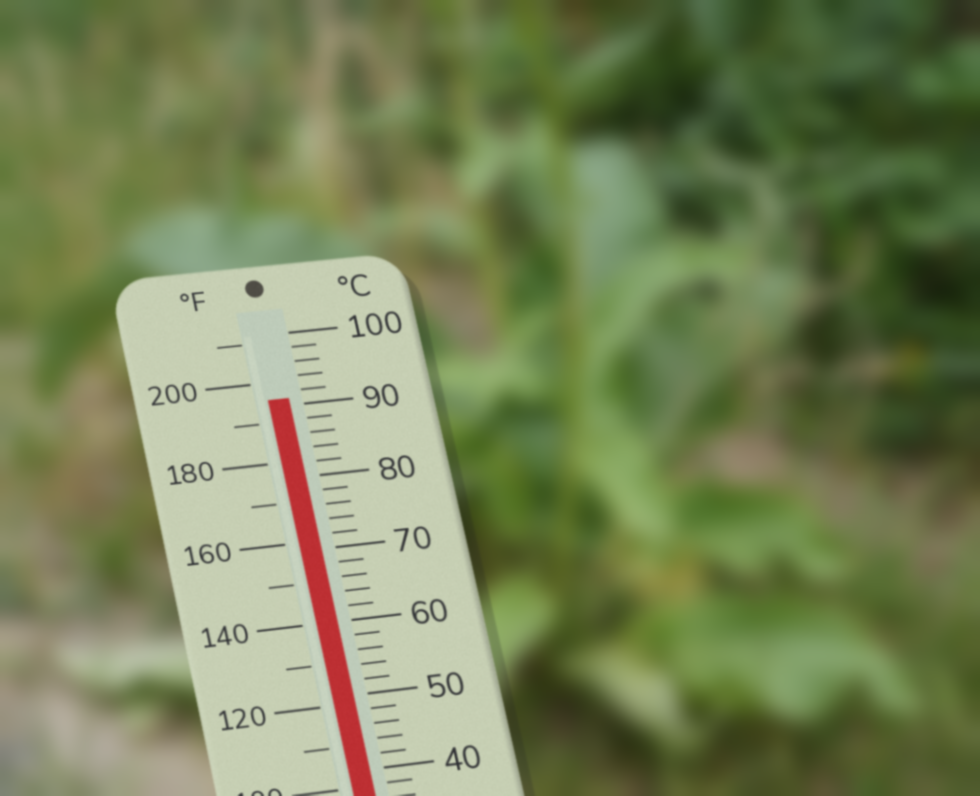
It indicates °C 91
